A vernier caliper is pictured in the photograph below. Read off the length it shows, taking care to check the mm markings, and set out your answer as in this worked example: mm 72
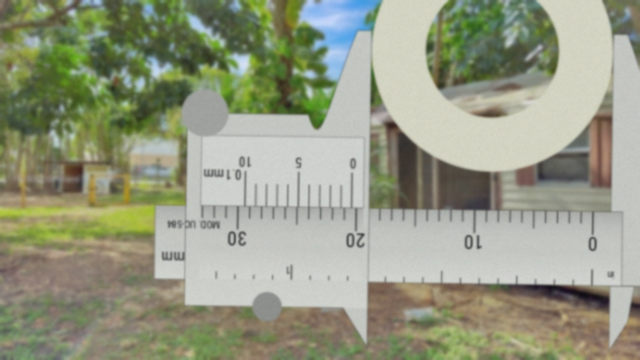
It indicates mm 20.4
